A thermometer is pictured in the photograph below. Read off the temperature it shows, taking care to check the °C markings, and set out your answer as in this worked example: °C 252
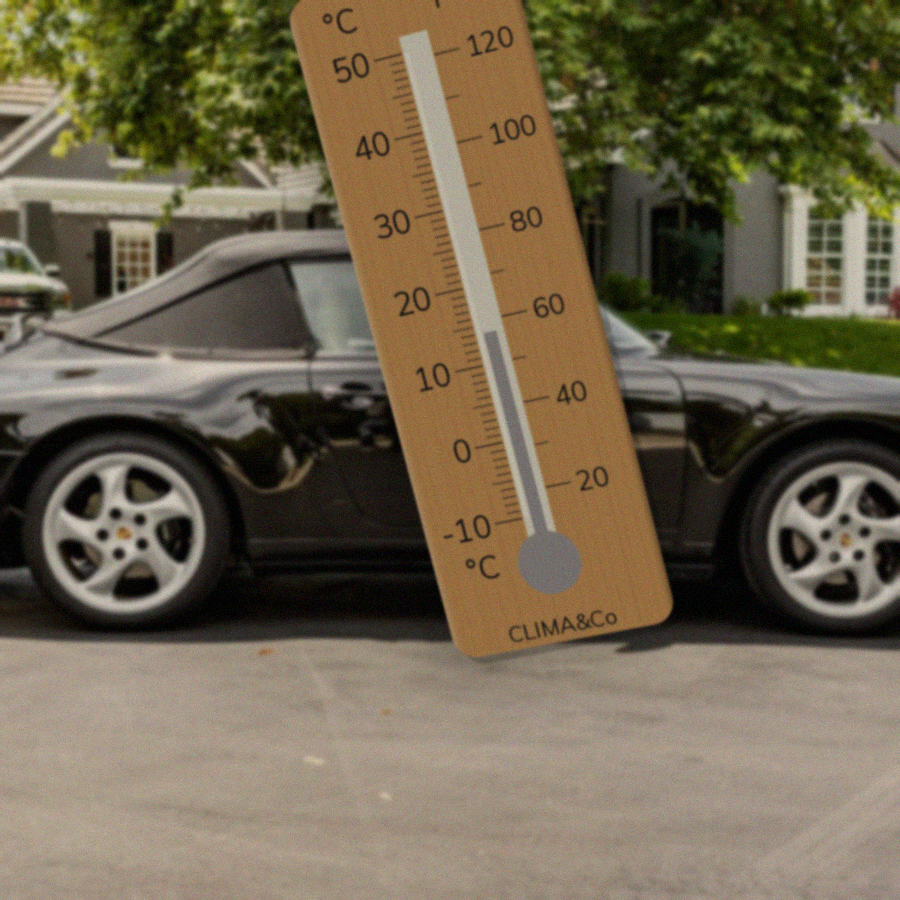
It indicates °C 14
